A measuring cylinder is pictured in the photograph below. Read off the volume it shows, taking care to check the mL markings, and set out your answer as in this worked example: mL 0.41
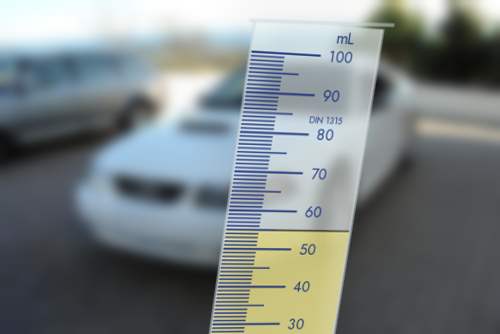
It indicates mL 55
